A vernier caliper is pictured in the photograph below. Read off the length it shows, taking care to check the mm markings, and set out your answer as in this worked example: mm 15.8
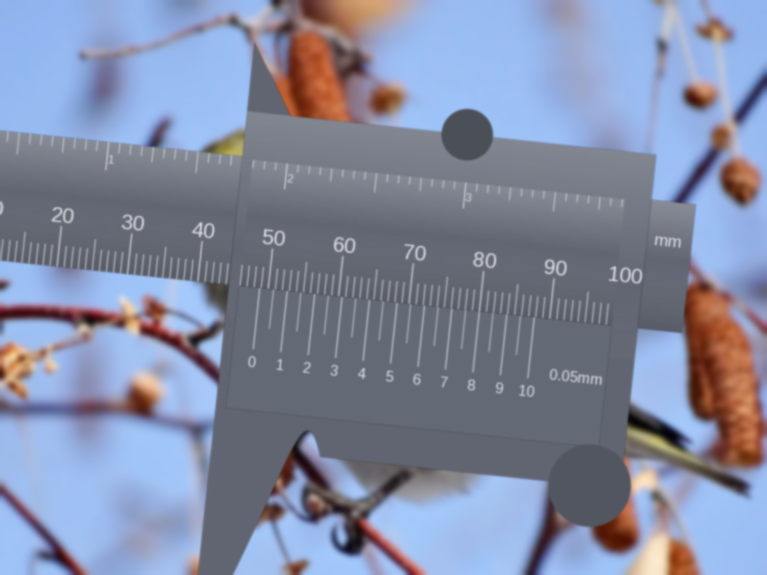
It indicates mm 48.8
